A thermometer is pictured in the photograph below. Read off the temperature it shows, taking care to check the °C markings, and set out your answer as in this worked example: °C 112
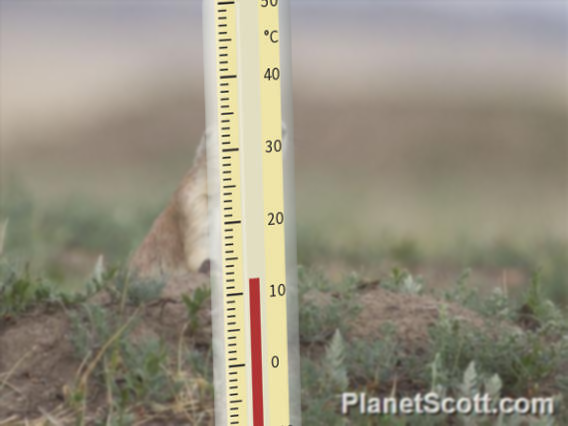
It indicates °C 12
